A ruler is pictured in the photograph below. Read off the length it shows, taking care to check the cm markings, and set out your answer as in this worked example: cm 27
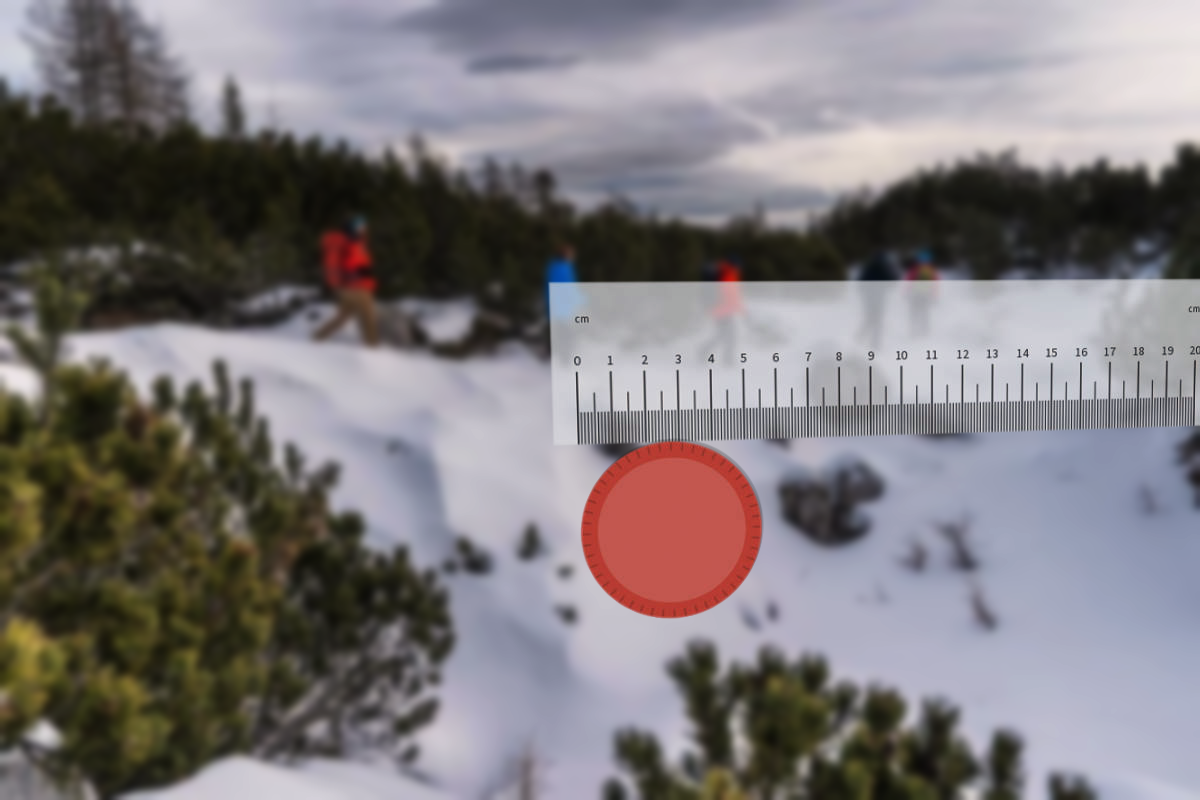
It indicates cm 5.5
